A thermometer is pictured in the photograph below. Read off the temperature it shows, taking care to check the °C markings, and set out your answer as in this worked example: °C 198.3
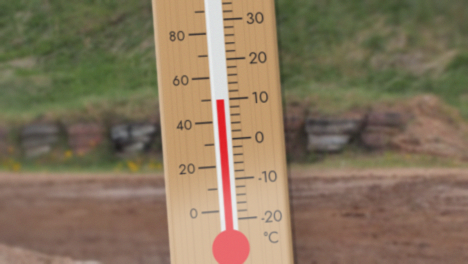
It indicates °C 10
